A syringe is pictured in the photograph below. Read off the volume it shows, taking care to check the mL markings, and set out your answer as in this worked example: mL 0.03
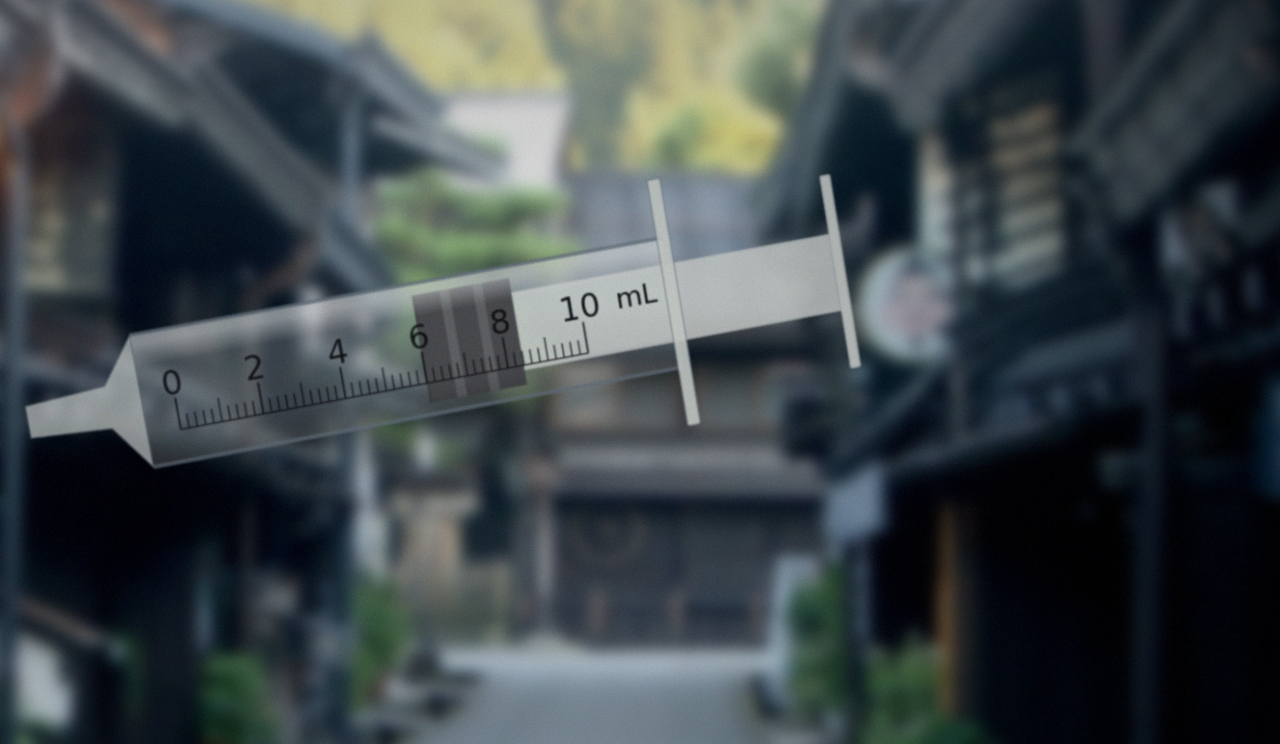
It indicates mL 6
